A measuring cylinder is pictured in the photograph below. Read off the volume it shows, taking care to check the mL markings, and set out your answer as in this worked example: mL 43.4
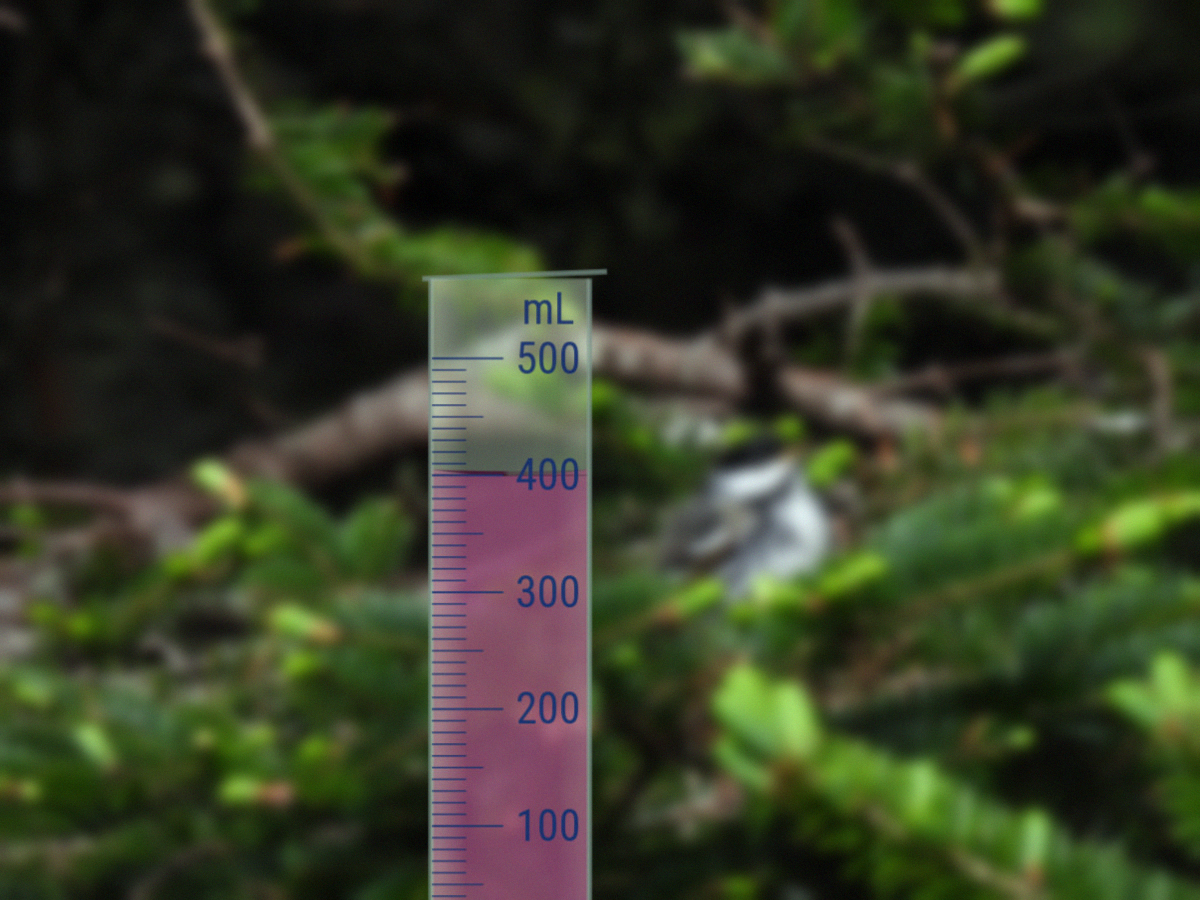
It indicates mL 400
